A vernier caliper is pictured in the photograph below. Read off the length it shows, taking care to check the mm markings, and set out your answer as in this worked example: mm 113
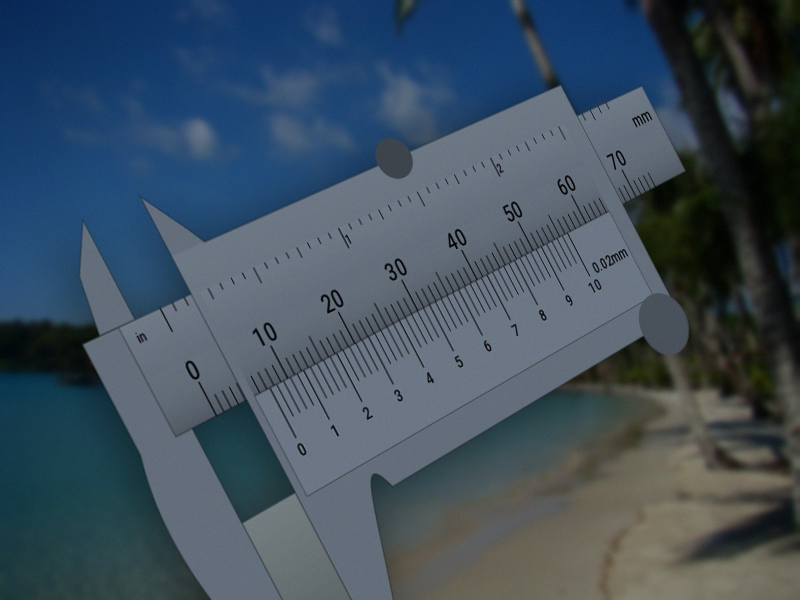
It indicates mm 7.4
